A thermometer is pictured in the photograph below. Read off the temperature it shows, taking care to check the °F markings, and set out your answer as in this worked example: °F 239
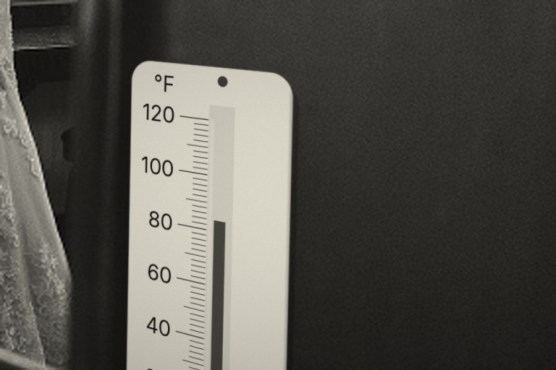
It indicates °F 84
